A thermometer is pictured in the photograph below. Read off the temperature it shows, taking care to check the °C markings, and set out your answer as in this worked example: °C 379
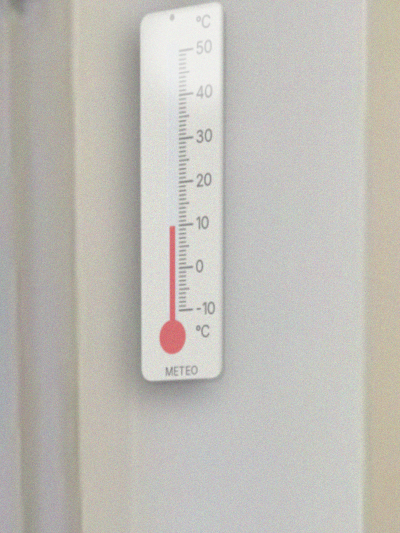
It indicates °C 10
